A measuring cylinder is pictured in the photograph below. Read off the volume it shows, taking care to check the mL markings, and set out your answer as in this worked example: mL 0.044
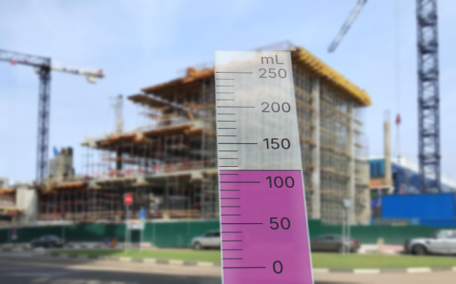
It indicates mL 115
